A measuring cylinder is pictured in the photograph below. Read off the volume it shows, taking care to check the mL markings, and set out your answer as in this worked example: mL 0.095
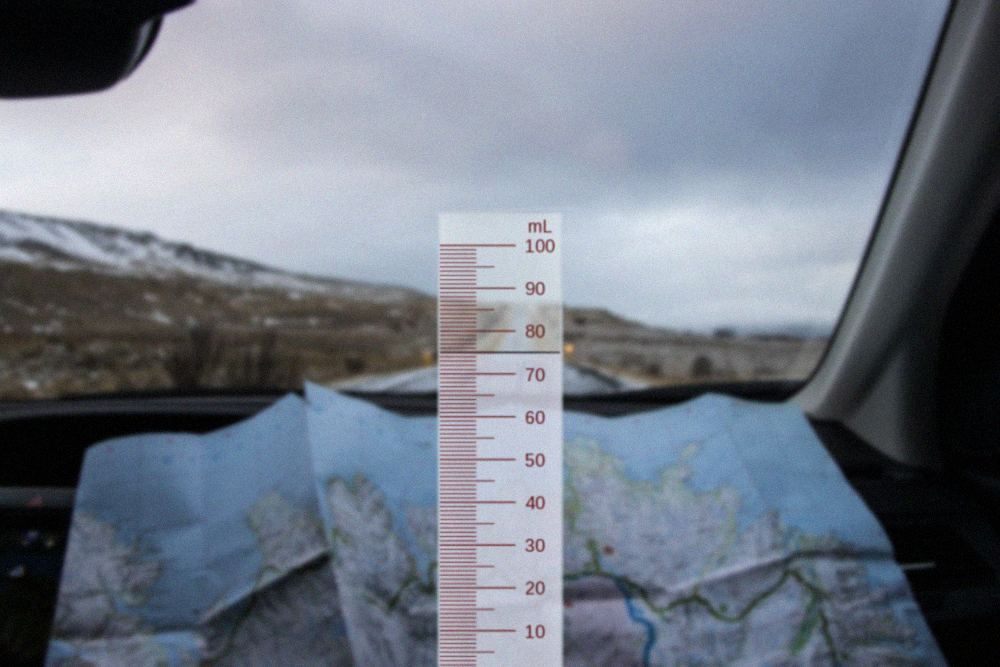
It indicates mL 75
